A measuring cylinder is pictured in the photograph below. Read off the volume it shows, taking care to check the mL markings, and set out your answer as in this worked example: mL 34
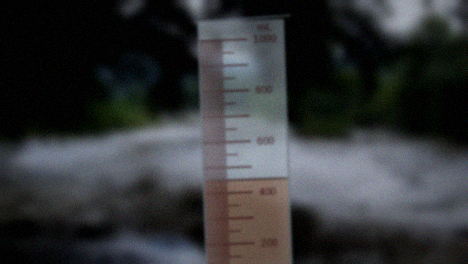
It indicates mL 450
